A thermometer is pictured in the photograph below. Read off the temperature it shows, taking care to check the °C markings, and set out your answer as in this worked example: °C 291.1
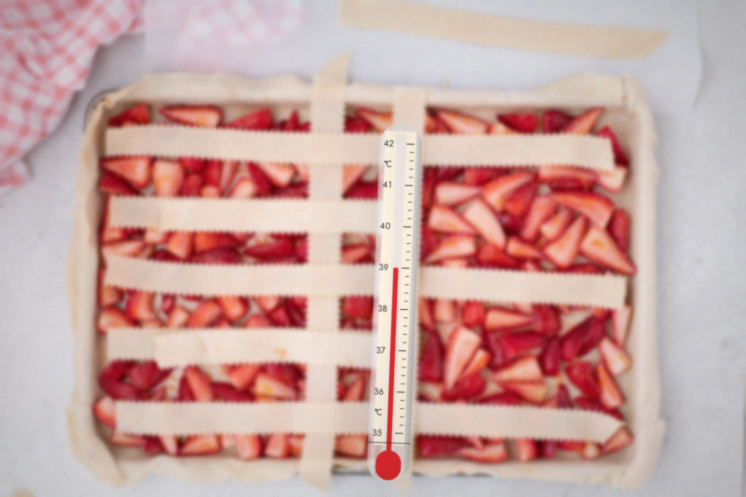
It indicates °C 39
